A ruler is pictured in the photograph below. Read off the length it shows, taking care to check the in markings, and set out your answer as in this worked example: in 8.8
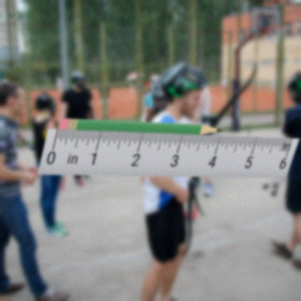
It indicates in 4
